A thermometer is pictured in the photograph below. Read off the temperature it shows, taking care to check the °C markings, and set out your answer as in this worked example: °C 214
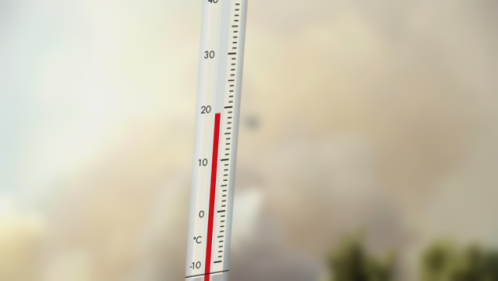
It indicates °C 19
